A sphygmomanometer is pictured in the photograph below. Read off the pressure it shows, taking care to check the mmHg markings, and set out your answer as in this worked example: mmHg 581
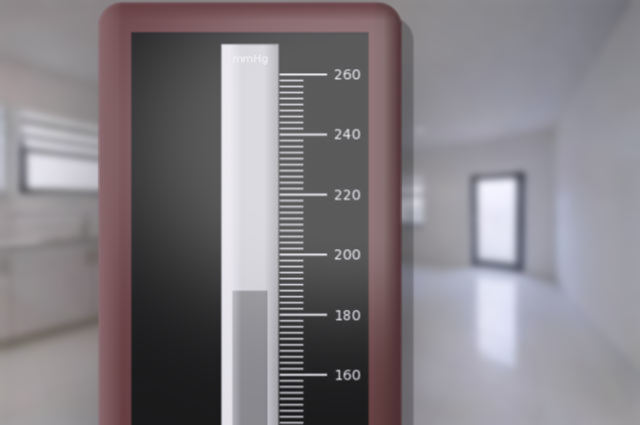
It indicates mmHg 188
